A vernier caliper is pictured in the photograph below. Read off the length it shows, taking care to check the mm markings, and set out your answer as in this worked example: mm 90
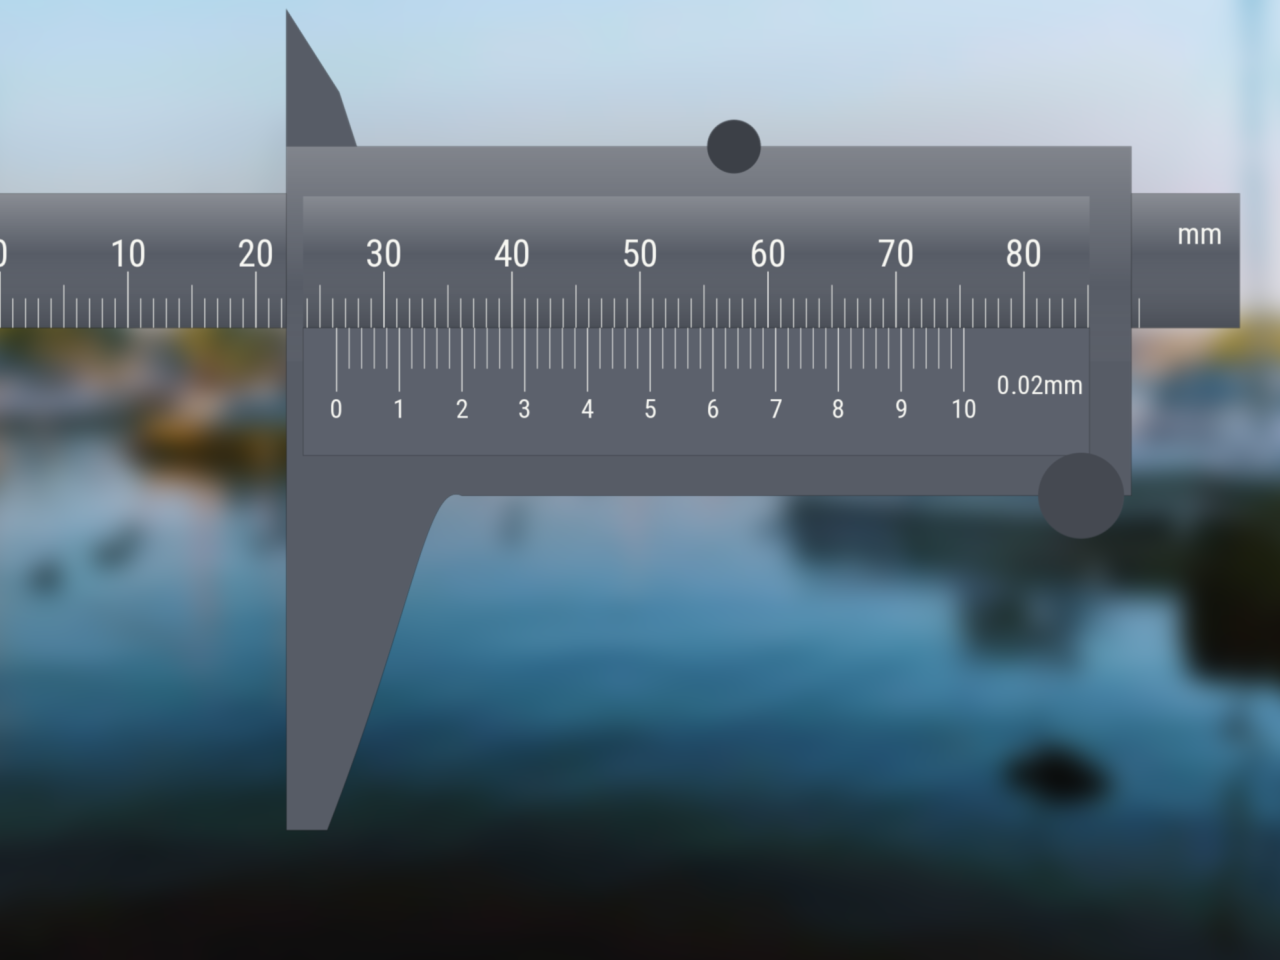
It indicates mm 26.3
